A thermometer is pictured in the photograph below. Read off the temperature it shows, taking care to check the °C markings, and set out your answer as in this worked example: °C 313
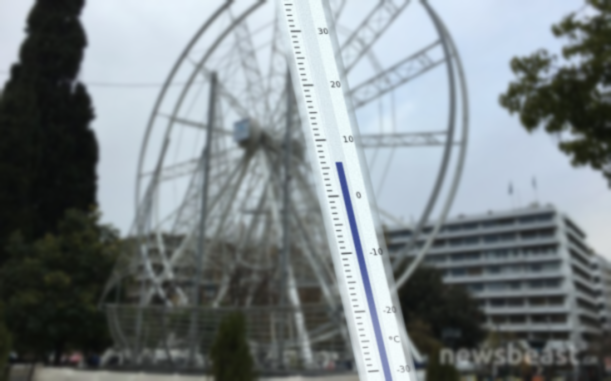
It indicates °C 6
